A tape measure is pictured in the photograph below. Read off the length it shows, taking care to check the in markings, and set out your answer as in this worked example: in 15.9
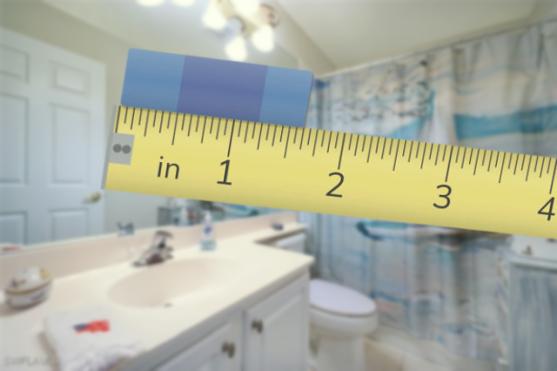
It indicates in 1.625
